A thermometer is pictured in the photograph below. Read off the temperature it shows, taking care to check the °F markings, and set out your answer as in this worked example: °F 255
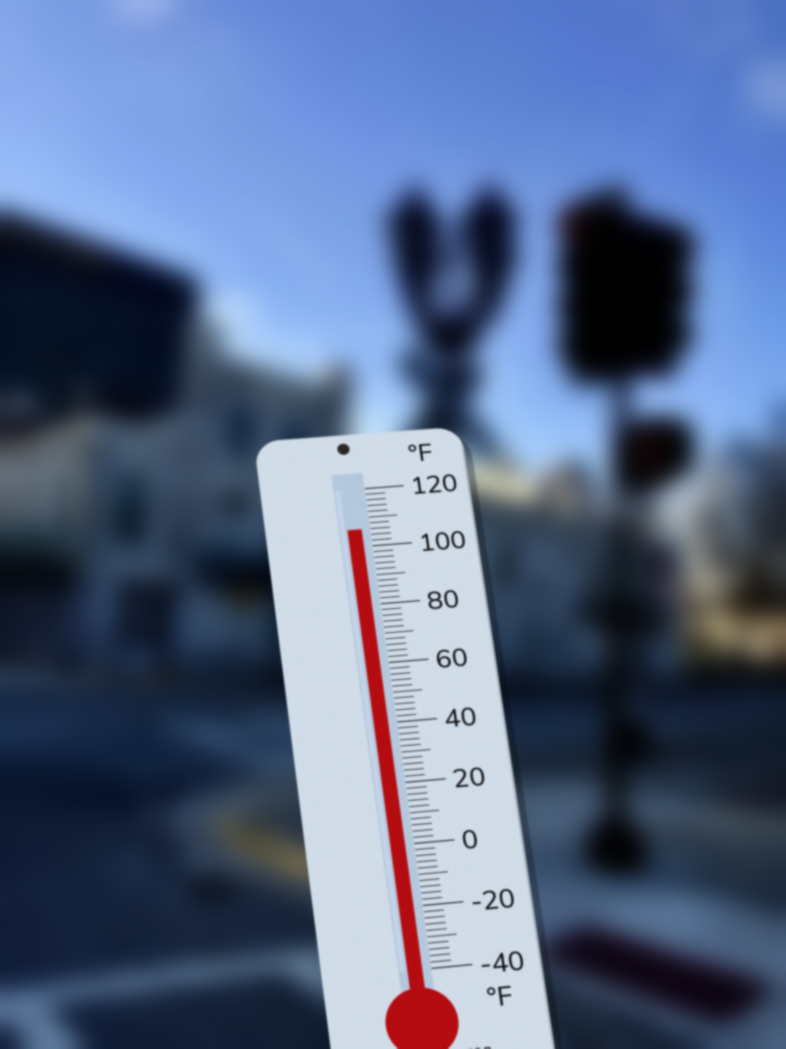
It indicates °F 106
